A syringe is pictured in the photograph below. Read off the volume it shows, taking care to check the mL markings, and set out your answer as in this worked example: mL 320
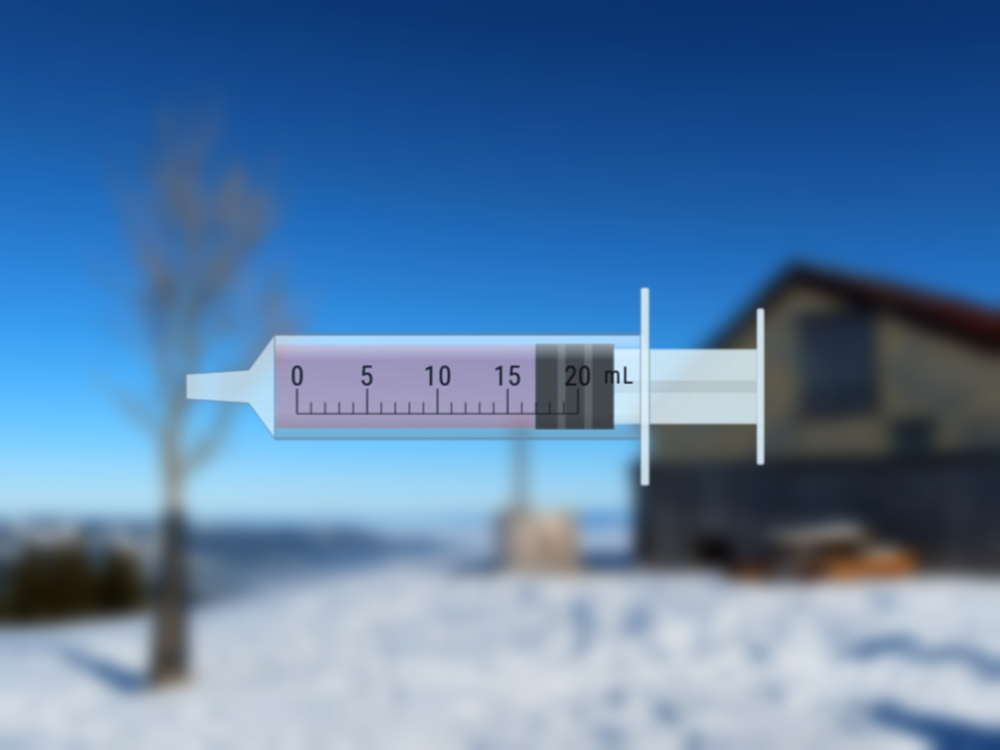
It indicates mL 17
